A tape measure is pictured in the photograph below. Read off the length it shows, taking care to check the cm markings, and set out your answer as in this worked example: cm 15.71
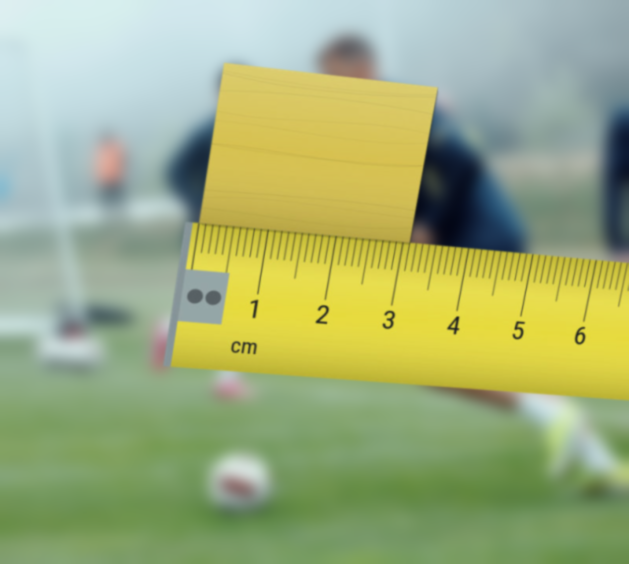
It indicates cm 3.1
